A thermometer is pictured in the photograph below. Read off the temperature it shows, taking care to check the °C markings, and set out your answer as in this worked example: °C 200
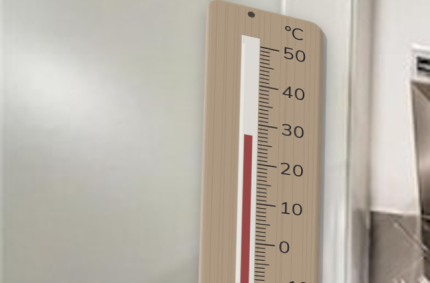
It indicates °C 27
